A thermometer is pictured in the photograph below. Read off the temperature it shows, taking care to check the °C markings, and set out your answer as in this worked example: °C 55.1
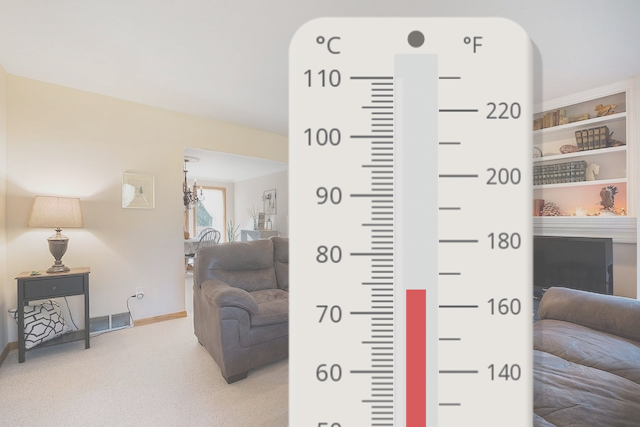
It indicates °C 74
